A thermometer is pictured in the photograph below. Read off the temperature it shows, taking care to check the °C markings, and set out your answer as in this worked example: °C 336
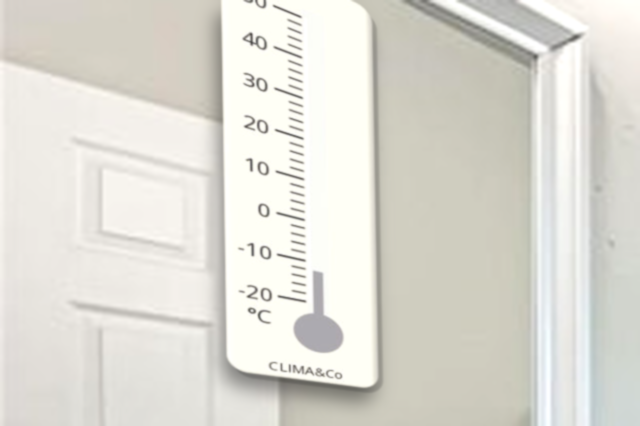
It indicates °C -12
